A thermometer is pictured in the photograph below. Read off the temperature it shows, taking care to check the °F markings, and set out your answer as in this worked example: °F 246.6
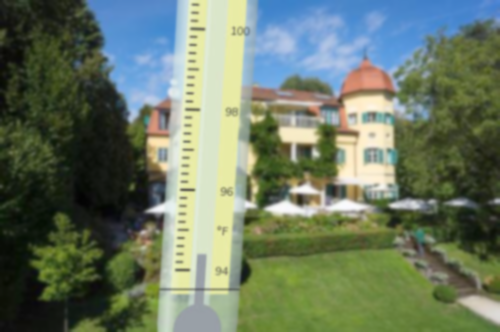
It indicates °F 94.4
